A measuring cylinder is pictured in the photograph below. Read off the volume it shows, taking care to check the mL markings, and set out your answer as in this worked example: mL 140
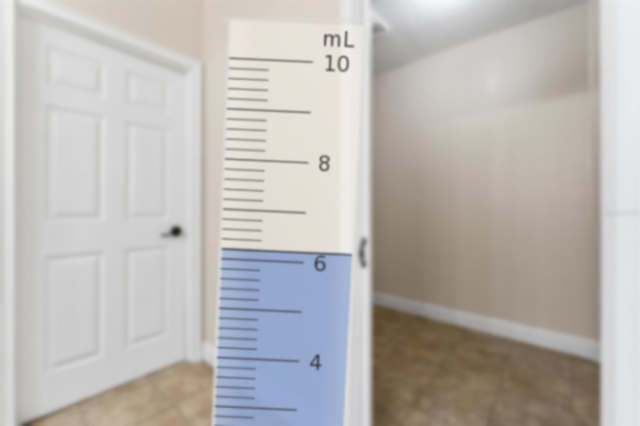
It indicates mL 6.2
